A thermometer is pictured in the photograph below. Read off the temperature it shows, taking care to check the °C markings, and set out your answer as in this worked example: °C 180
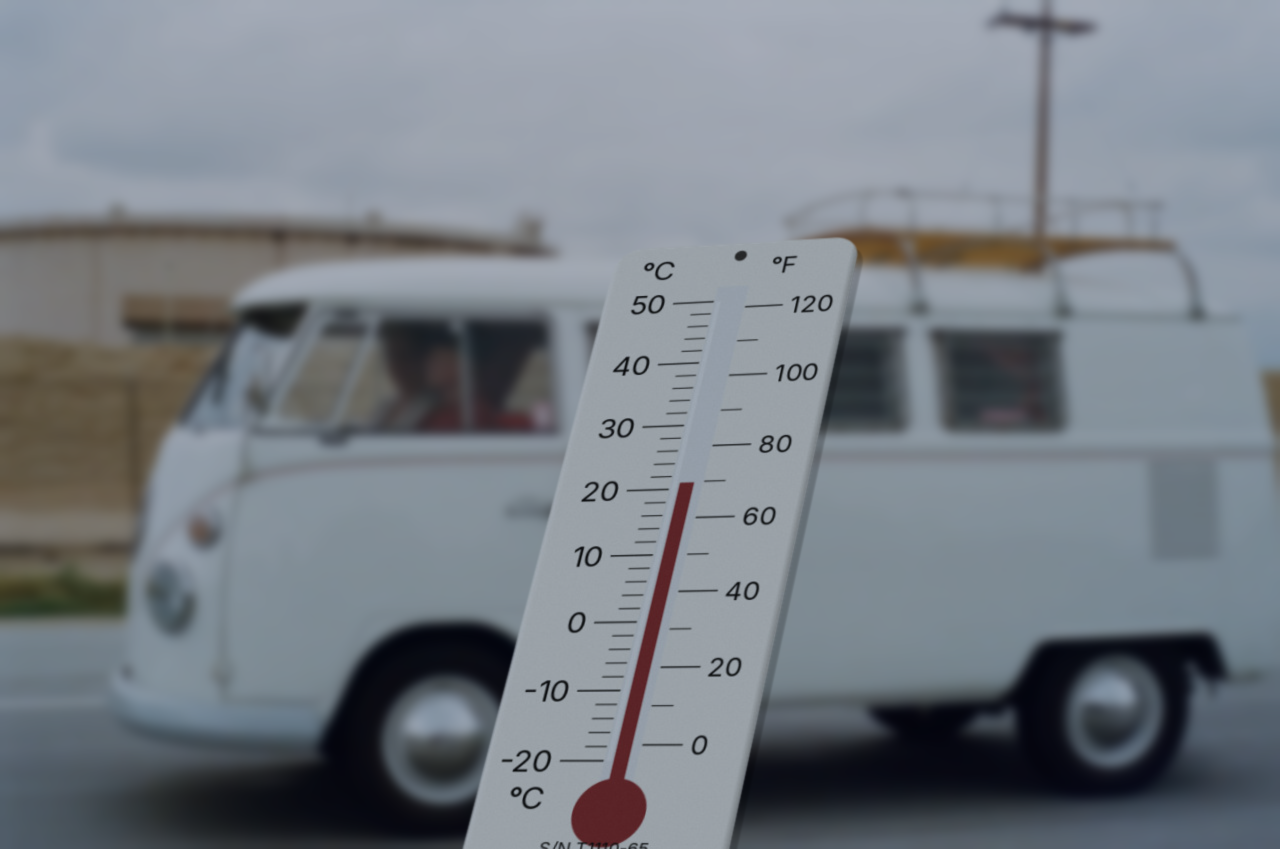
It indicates °C 21
